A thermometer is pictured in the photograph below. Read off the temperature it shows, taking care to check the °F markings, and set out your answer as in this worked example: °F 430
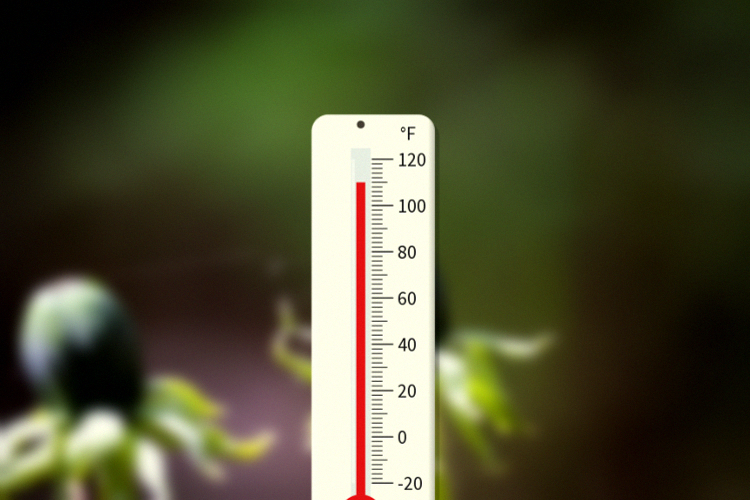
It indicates °F 110
